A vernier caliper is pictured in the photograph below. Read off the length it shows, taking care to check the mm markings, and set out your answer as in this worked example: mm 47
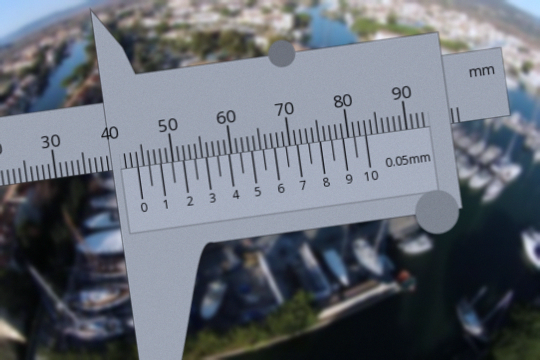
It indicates mm 44.0
